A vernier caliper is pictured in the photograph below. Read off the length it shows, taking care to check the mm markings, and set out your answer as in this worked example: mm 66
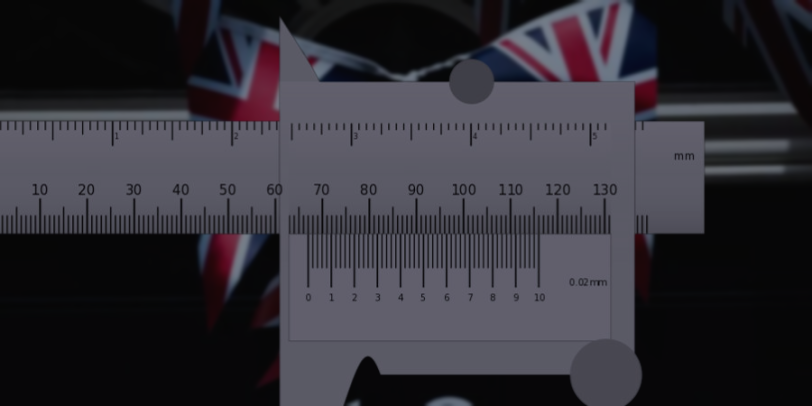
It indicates mm 67.0
